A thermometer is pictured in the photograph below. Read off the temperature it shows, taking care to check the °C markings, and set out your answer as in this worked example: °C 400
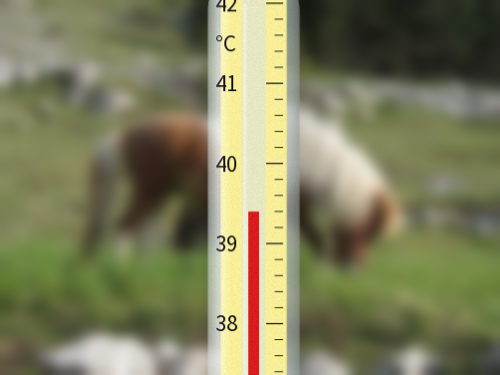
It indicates °C 39.4
